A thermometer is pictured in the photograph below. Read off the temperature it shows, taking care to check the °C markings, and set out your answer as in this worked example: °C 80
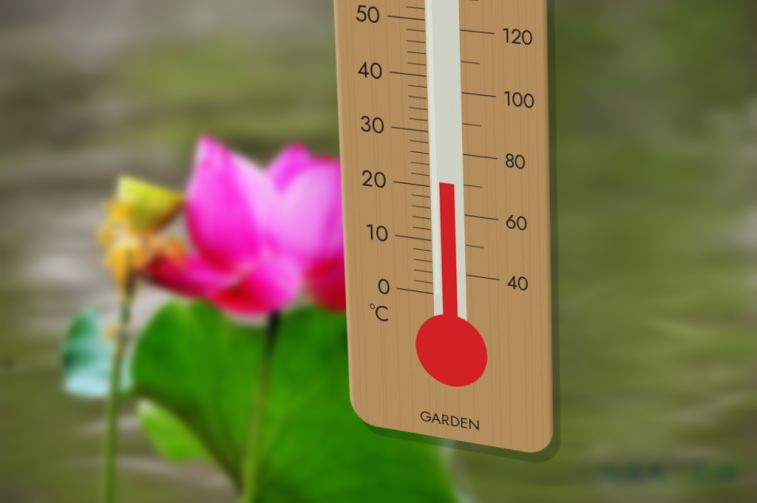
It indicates °C 21
